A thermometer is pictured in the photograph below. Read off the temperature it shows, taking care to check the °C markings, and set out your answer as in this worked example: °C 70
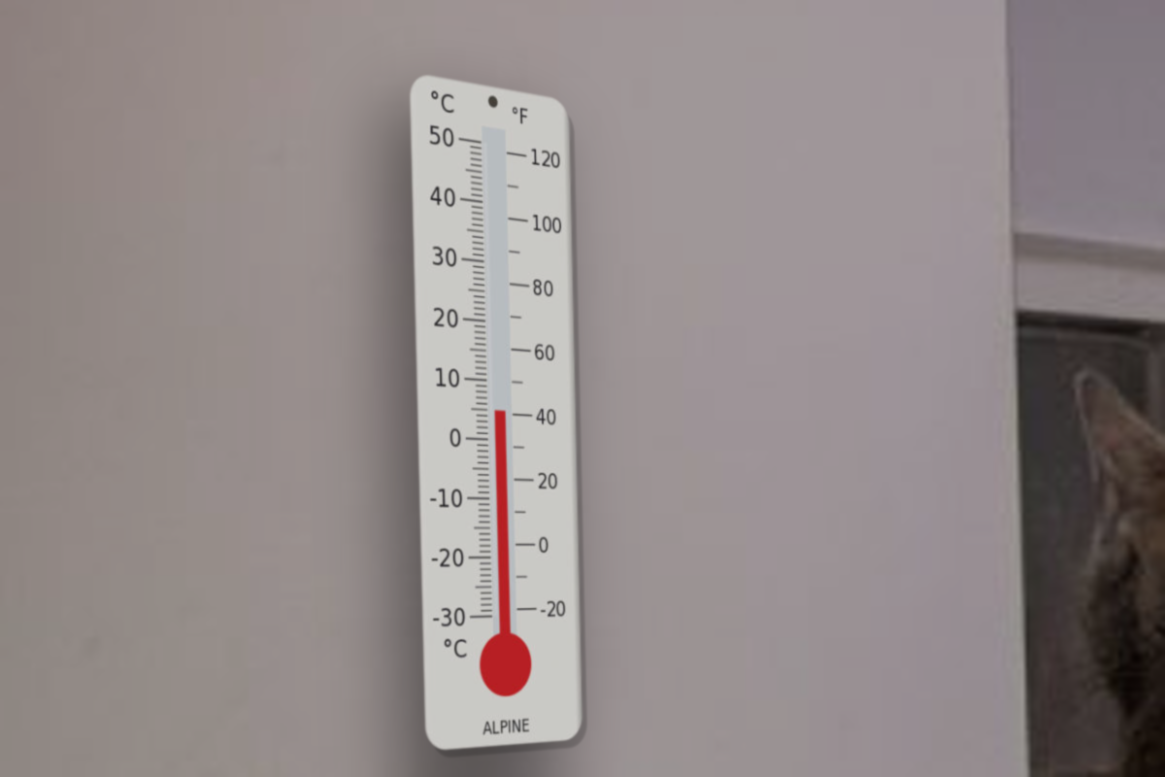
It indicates °C 5
